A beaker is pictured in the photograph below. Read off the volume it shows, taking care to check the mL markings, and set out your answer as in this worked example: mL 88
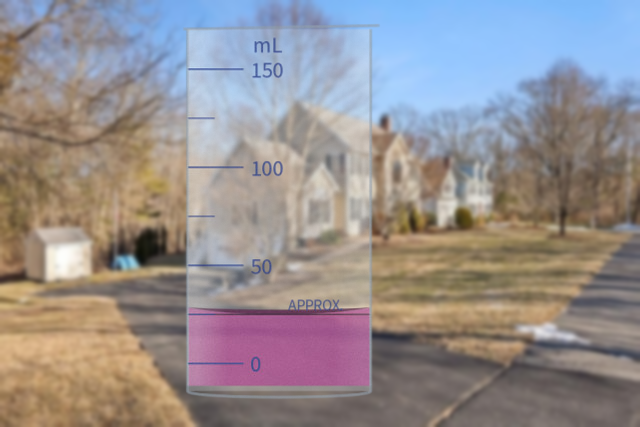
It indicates mL 25
